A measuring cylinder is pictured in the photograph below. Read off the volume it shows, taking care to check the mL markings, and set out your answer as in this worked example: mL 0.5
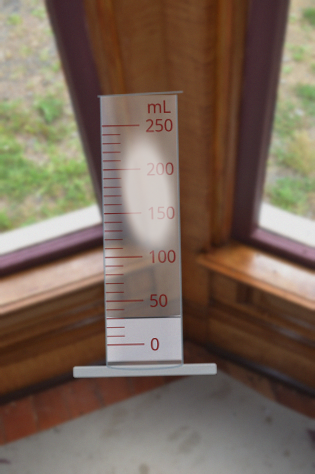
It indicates mL 30
